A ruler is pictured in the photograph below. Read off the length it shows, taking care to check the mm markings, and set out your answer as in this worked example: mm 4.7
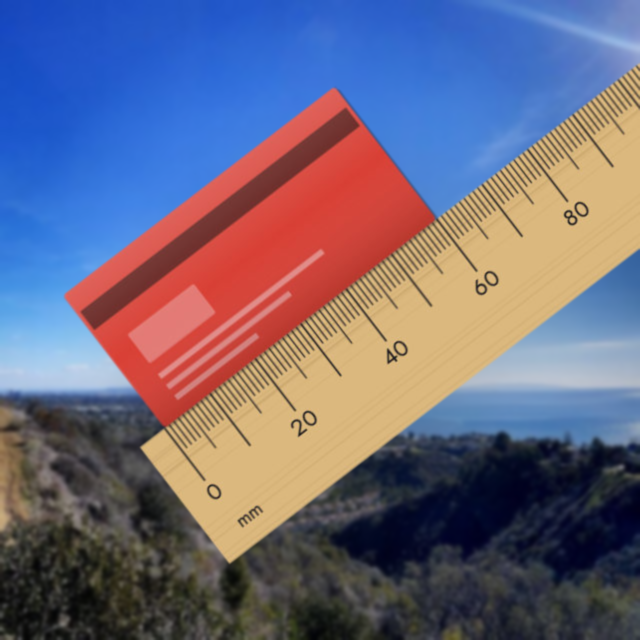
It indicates mm 60
